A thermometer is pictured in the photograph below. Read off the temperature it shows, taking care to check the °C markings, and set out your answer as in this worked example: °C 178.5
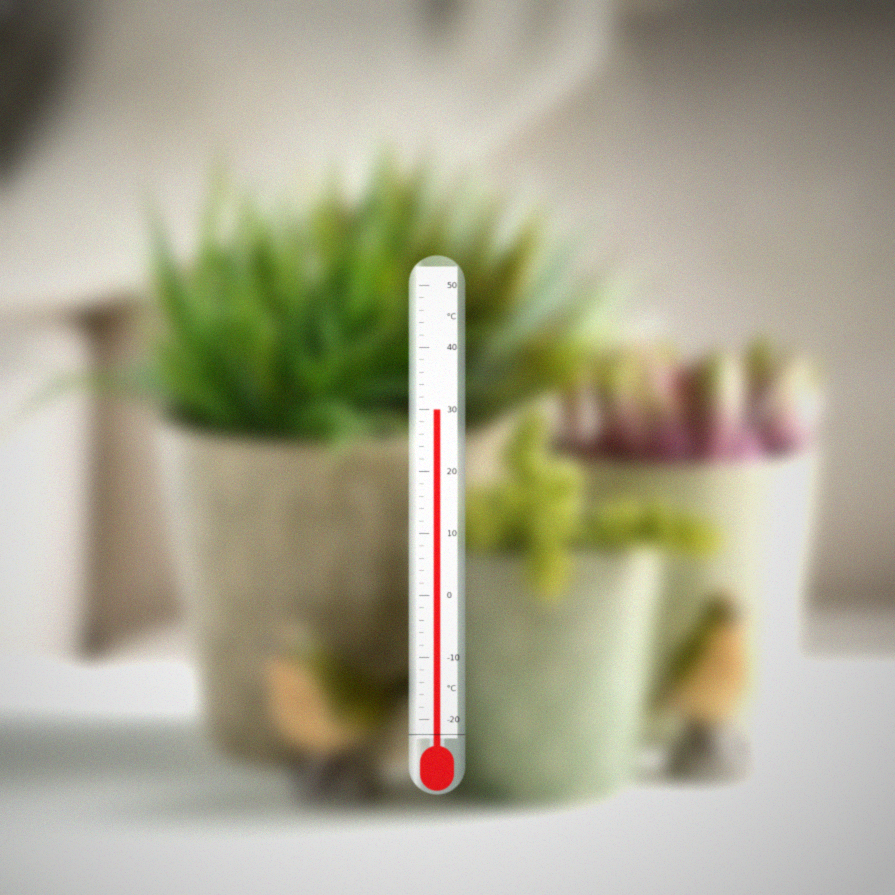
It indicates °C 30
